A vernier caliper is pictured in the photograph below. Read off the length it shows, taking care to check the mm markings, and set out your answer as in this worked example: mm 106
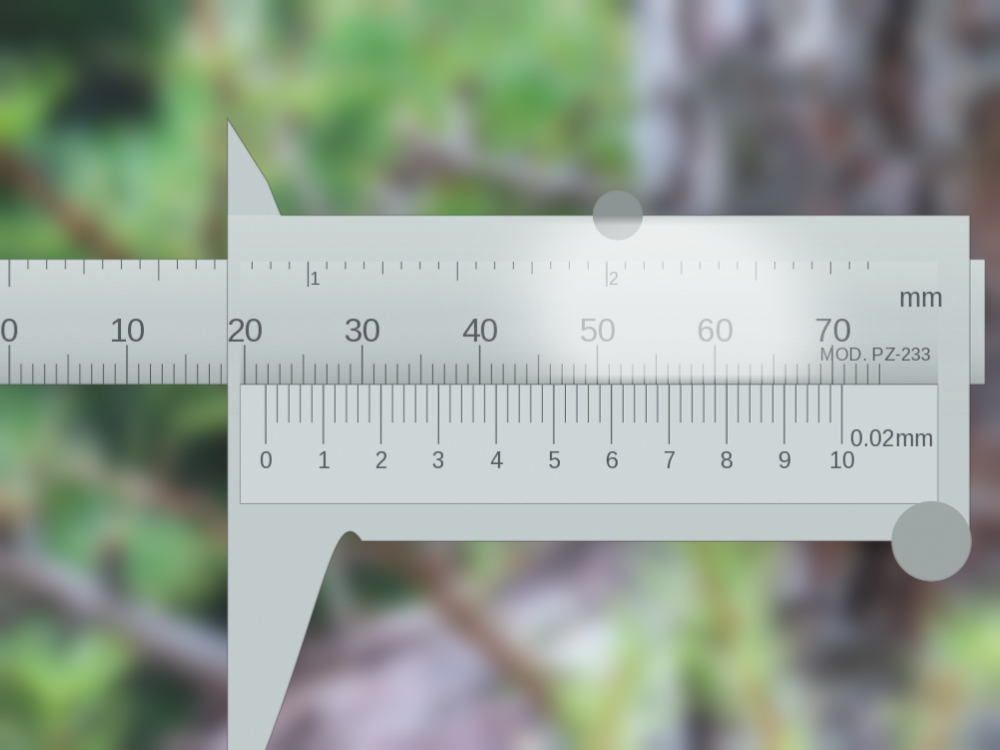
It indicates mm 21.8
